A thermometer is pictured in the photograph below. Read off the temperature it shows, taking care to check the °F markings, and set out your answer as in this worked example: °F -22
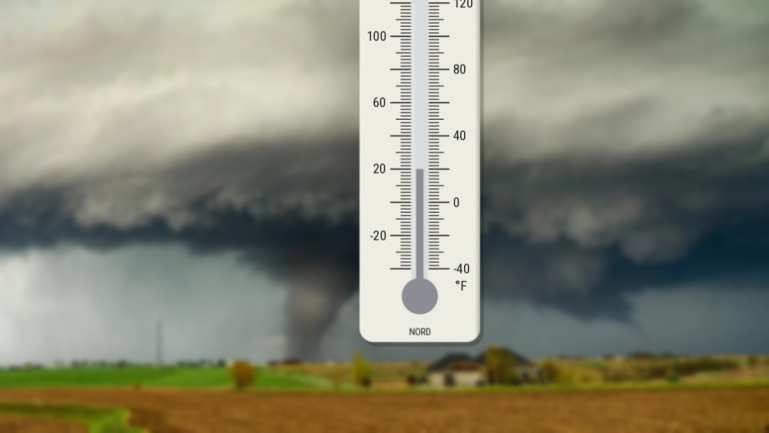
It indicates °F 20
